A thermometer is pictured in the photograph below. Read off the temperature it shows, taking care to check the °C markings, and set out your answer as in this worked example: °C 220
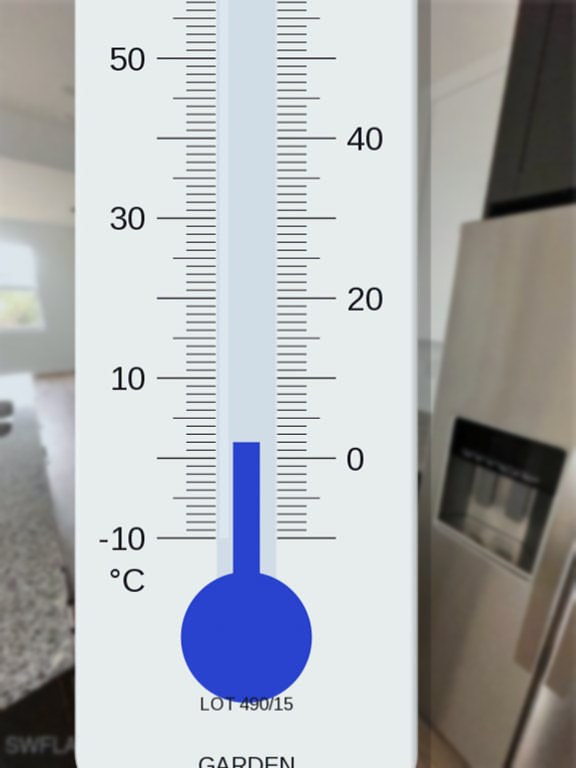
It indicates °C 2
